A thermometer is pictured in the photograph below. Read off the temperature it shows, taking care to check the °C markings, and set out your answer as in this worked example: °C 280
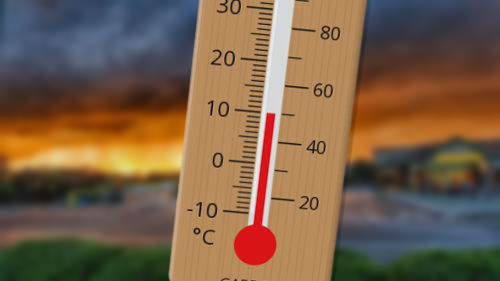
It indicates °C 10
